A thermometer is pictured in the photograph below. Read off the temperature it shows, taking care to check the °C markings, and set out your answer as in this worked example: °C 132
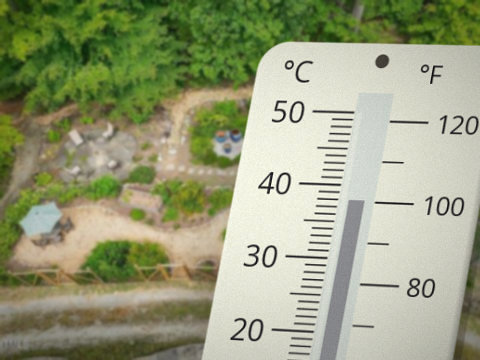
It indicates °C 38
